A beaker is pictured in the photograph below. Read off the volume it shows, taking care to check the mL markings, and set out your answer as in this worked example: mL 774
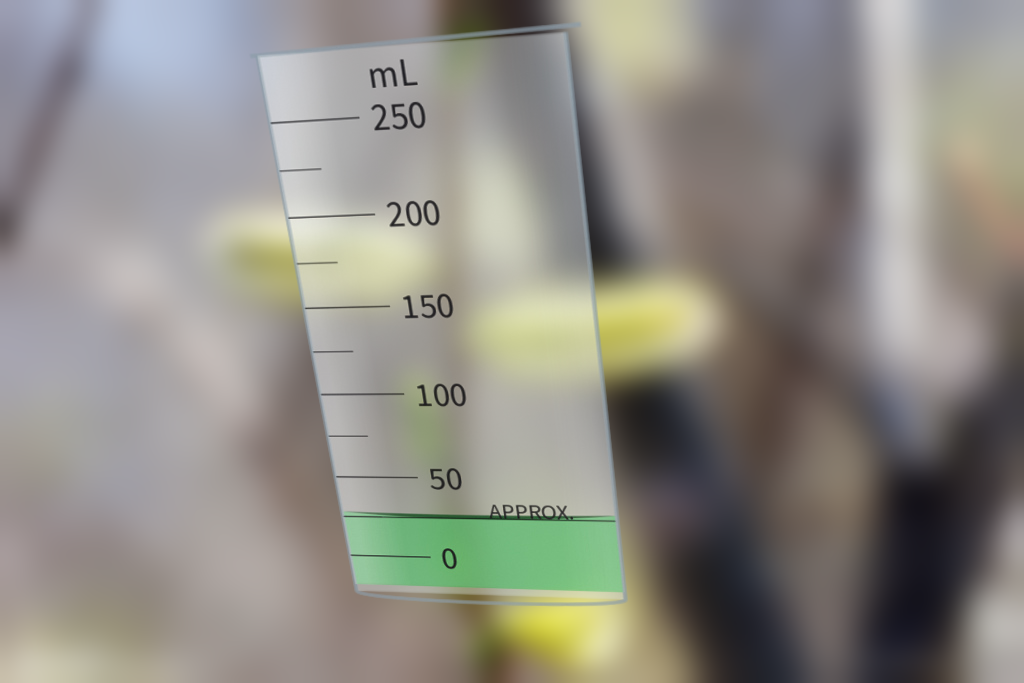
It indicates mL 25
